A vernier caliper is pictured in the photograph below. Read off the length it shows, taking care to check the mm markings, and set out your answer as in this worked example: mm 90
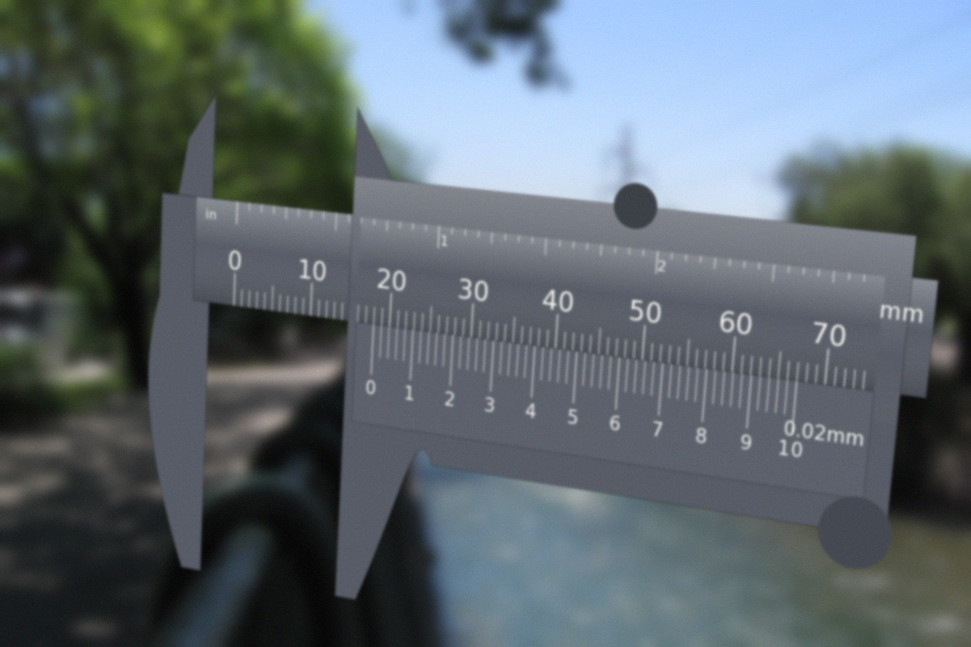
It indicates mm 18.0
